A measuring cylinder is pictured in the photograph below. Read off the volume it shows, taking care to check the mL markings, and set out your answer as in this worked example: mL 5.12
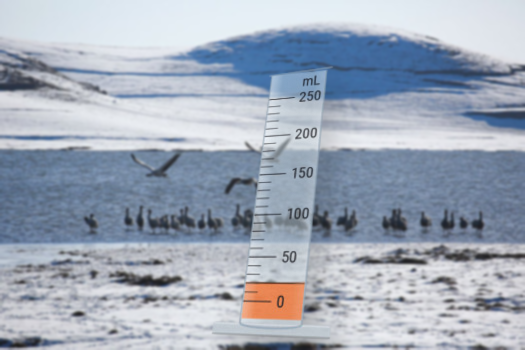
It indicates mL 20
